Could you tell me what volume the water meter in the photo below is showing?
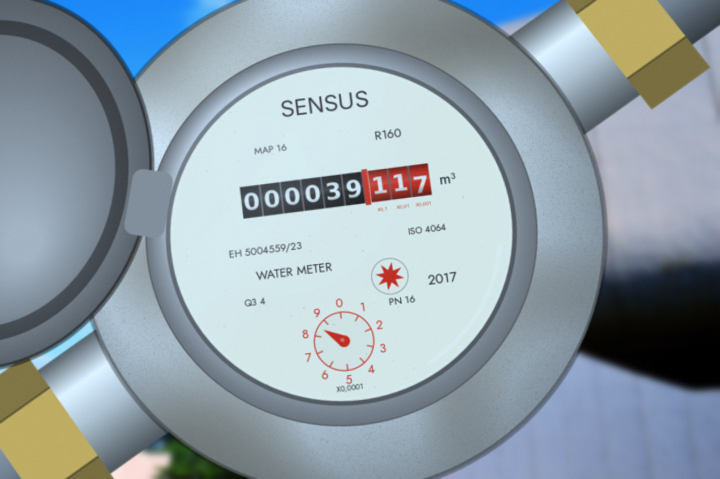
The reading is 39.1168 m³
